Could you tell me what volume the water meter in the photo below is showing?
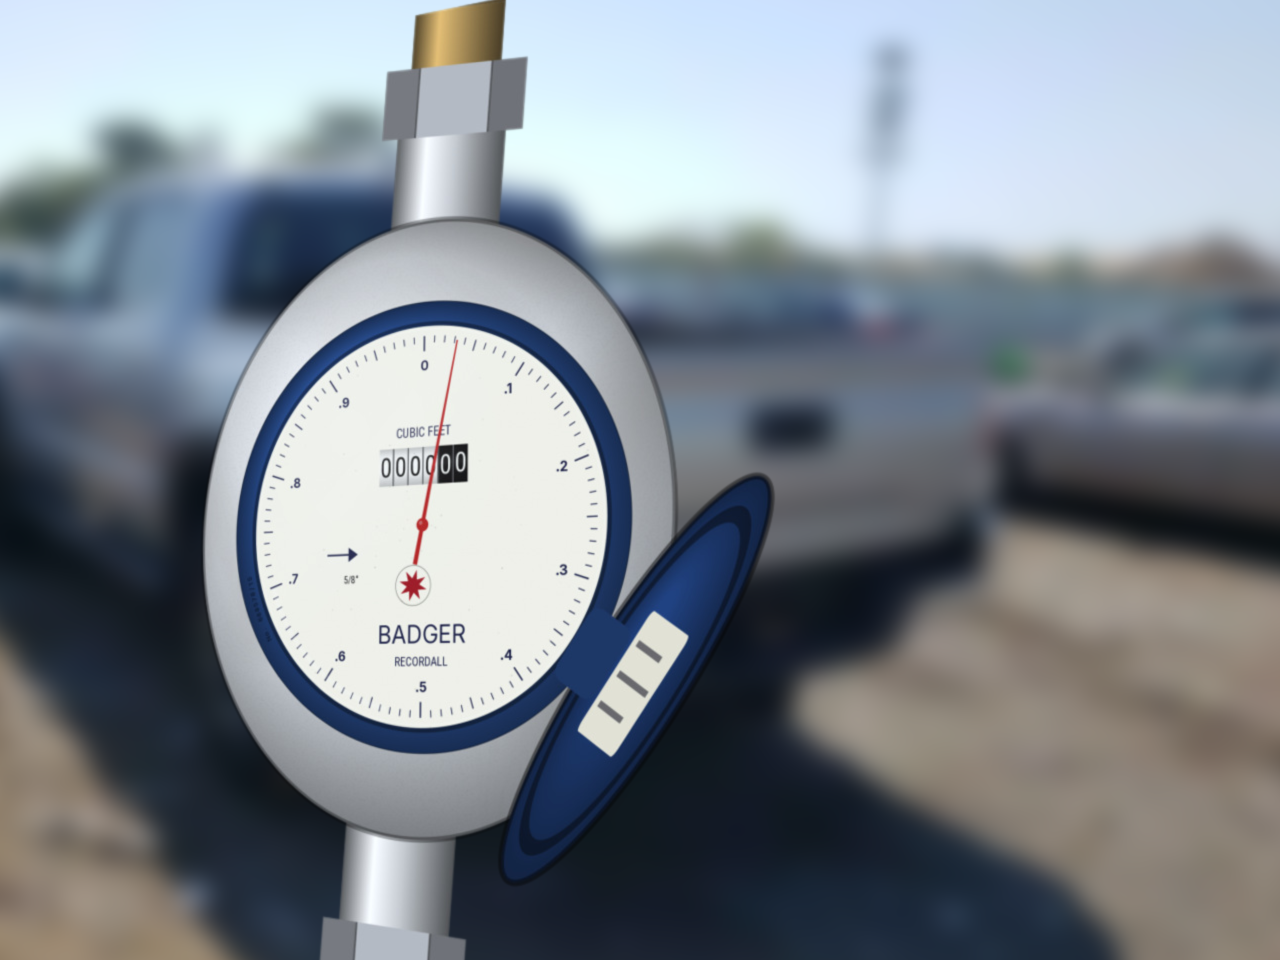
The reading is 0.03 ft³
